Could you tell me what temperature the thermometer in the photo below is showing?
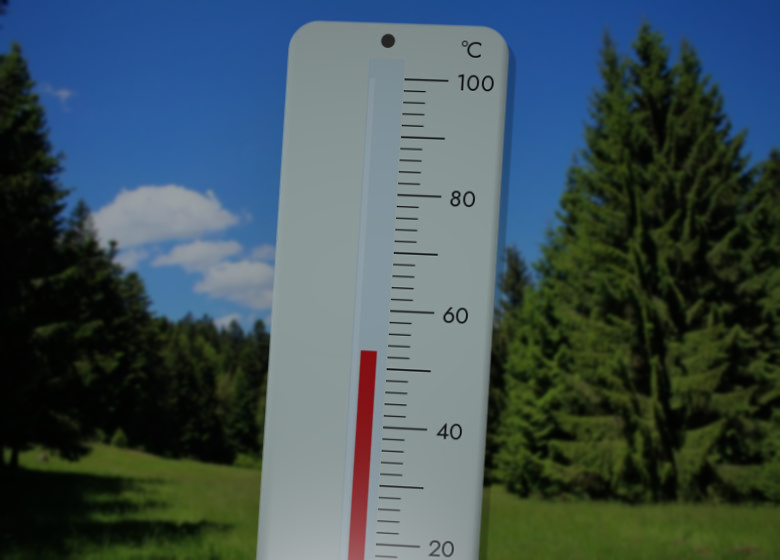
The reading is 53 °C
